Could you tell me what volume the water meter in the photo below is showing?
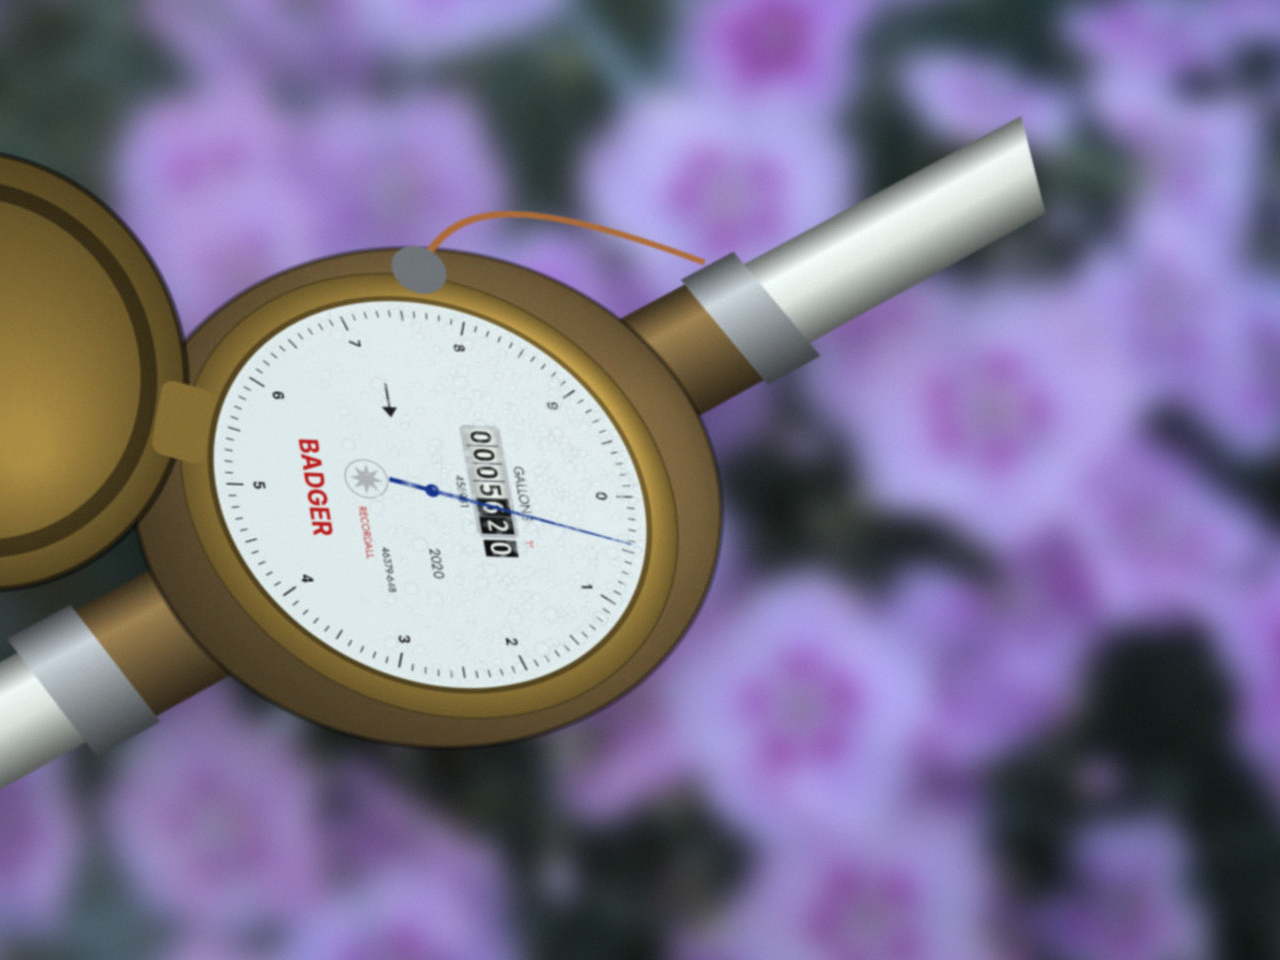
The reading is 5620.4 gal
